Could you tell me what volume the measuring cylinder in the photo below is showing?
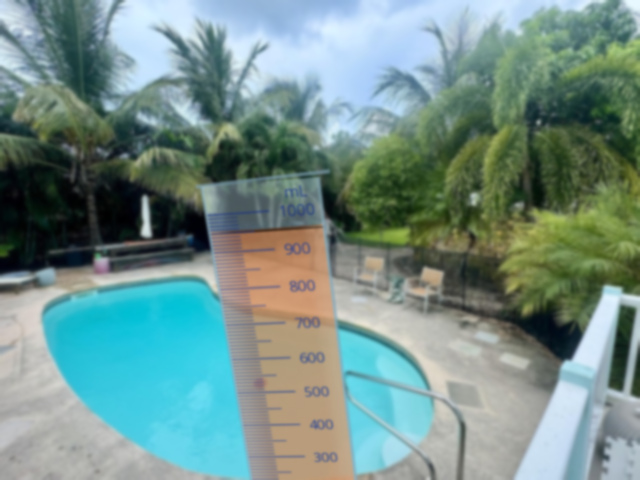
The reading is 950 mL
